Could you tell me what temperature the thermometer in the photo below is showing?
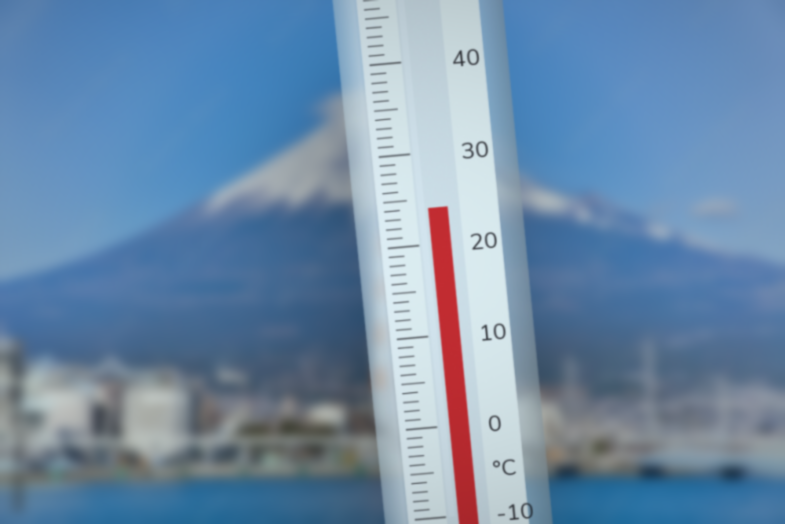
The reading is 24 °C
